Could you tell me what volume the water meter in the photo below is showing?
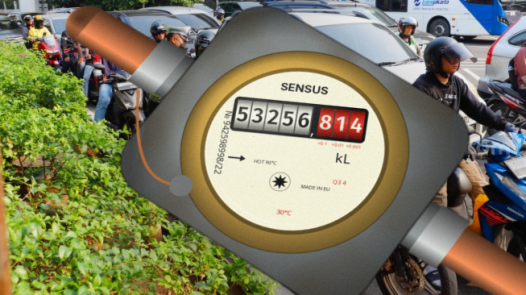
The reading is 53256.814 kL
